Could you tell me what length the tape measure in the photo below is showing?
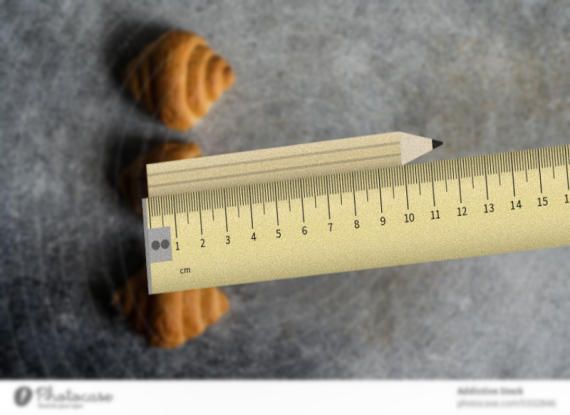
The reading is 11.5 cm
